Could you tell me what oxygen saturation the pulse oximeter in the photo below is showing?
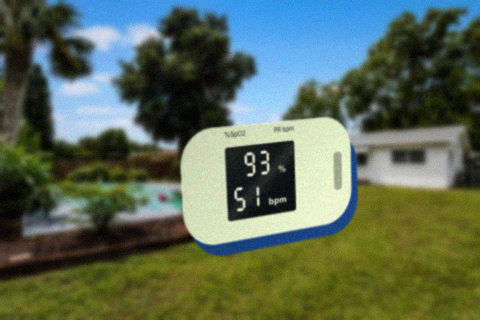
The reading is 93 %
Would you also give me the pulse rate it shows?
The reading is 51 bpm
